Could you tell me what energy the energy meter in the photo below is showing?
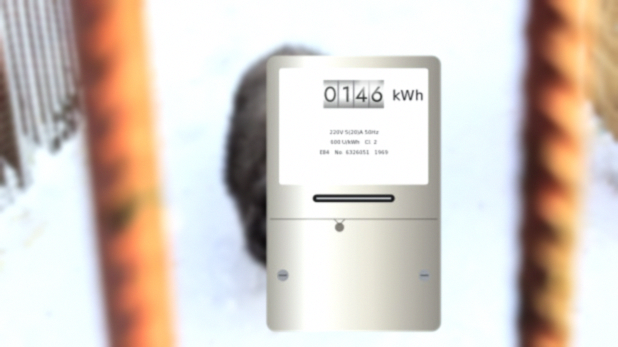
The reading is 146 kWh
